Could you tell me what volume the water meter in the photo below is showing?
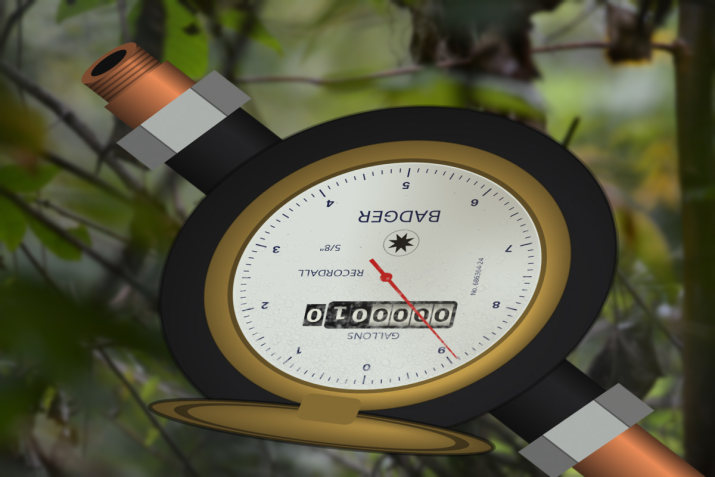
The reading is 8.9 gal
